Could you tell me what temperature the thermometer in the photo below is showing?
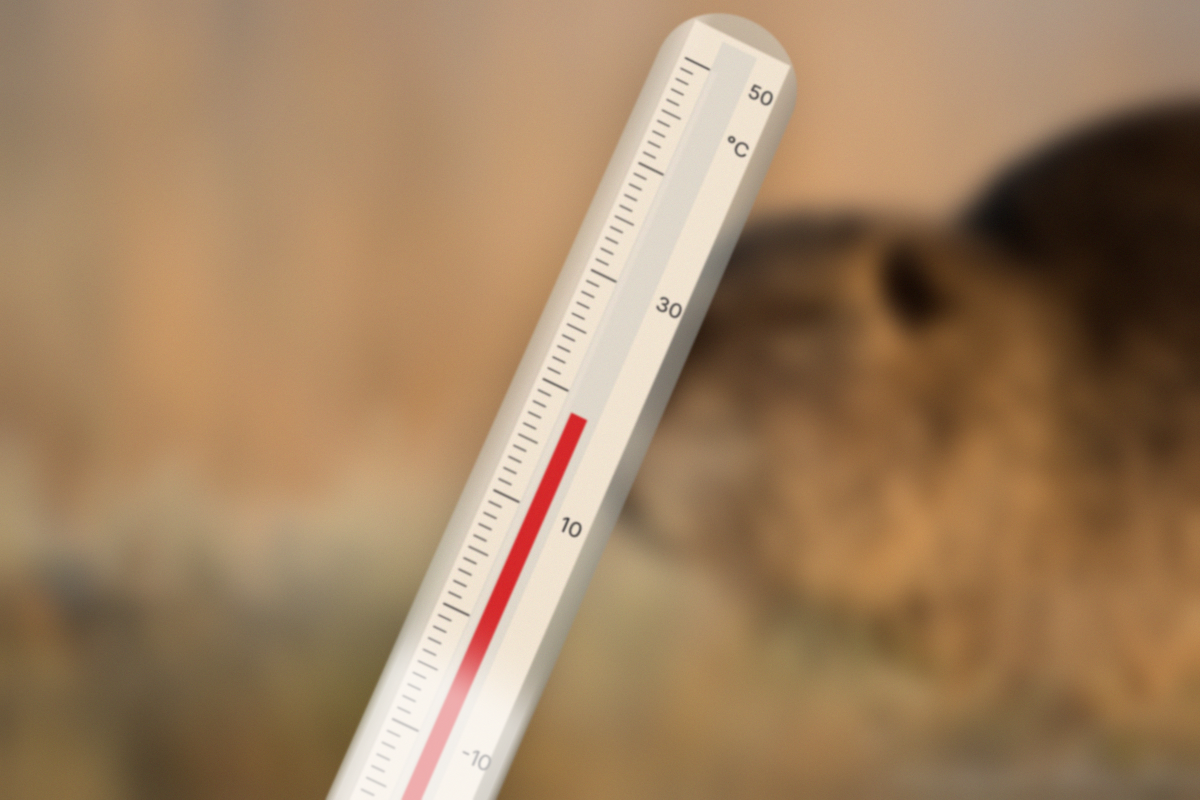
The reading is 18.5 °C
